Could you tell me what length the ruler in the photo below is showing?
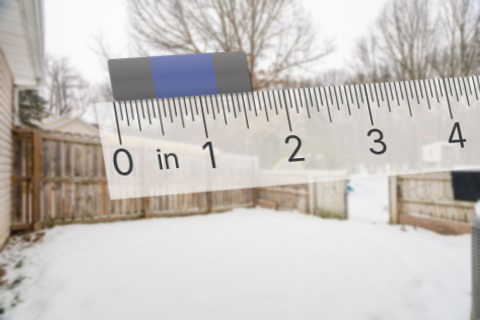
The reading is 1.625 in
